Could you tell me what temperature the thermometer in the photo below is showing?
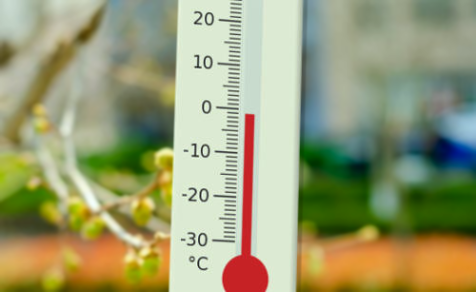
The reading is -1 °C
